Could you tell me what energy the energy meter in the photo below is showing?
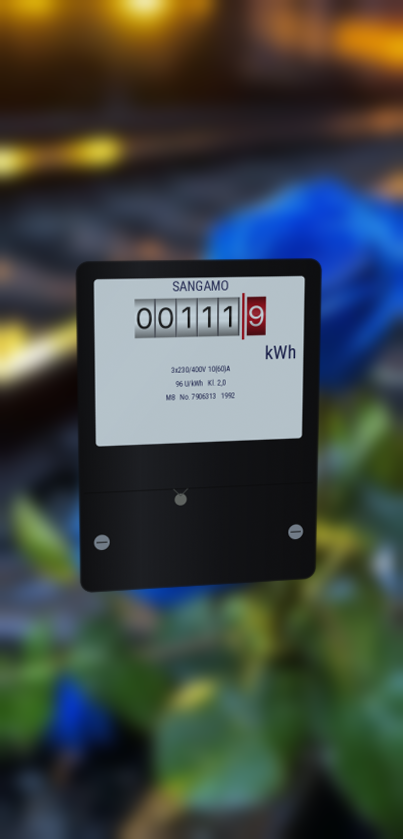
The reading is 111.9 kWh
